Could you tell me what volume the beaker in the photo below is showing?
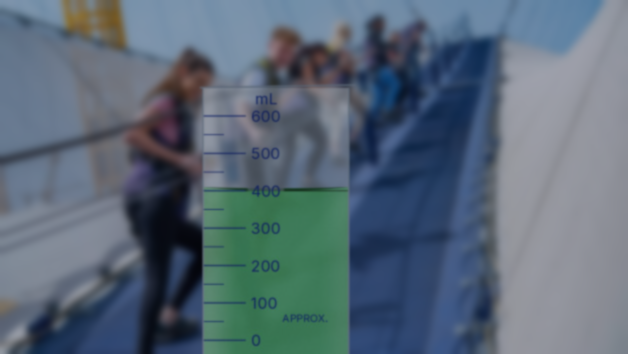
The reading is 400 mL
